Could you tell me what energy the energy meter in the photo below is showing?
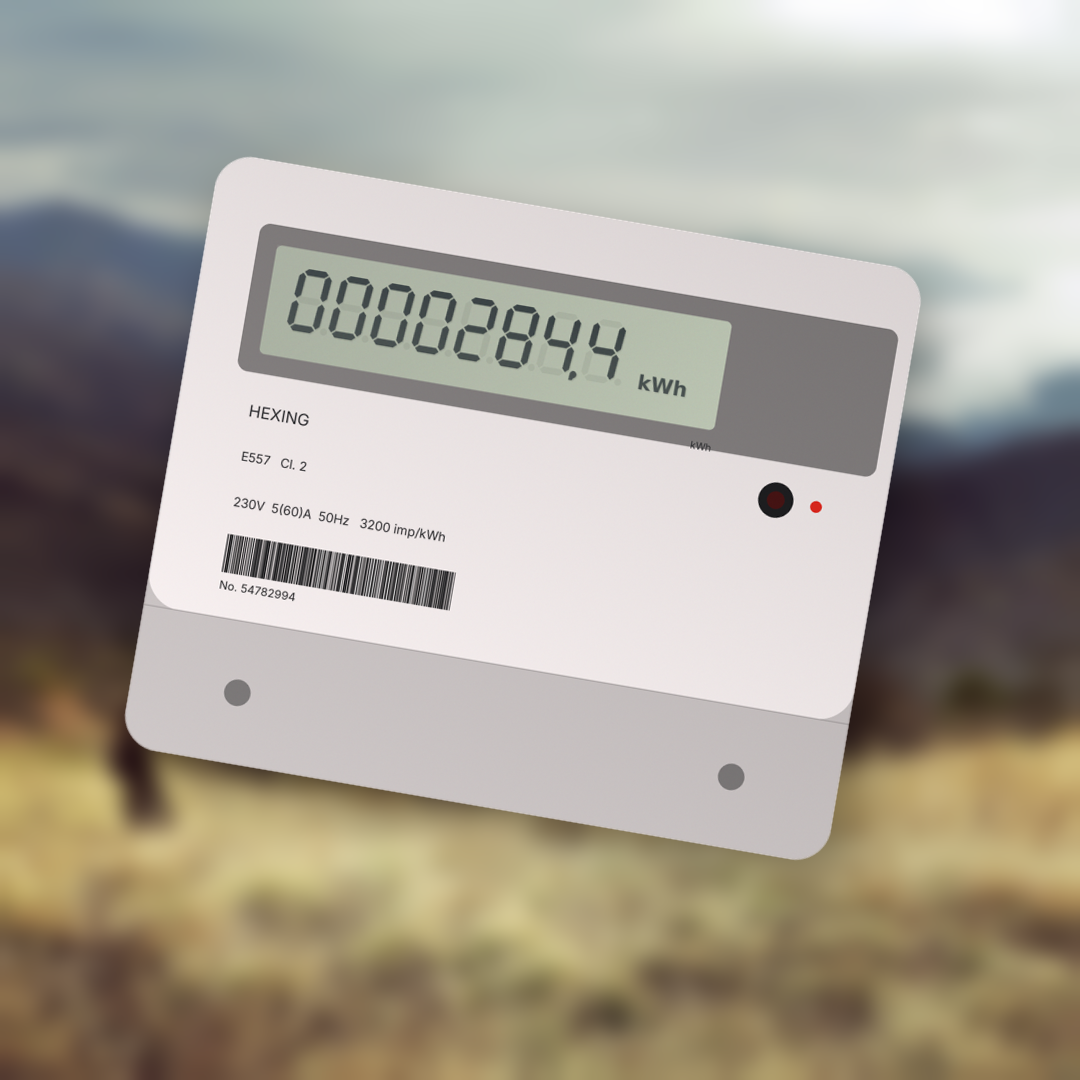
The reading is 284.4 kWh
